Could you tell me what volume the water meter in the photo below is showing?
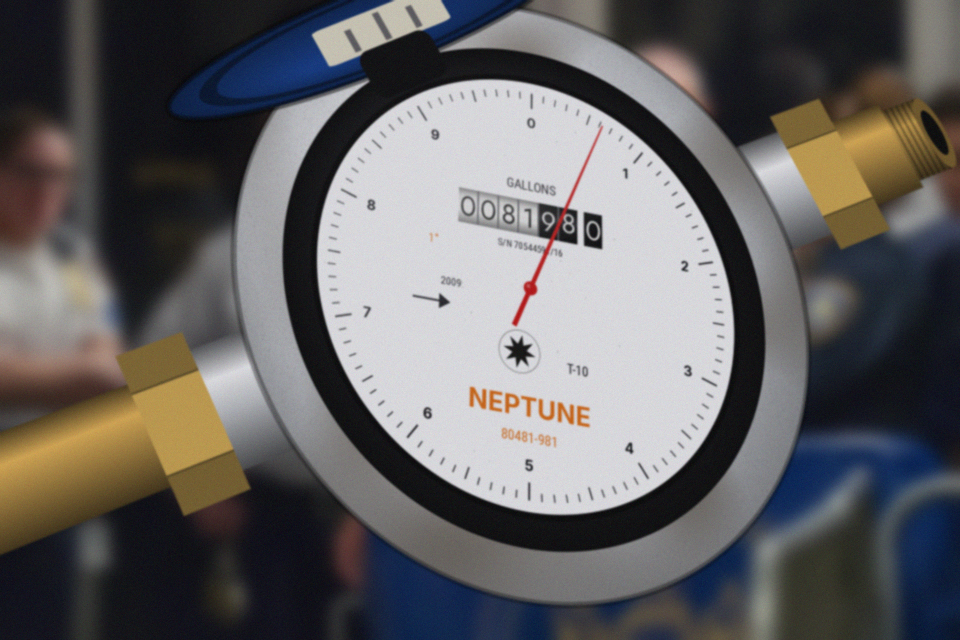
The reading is 81980.6 gal
